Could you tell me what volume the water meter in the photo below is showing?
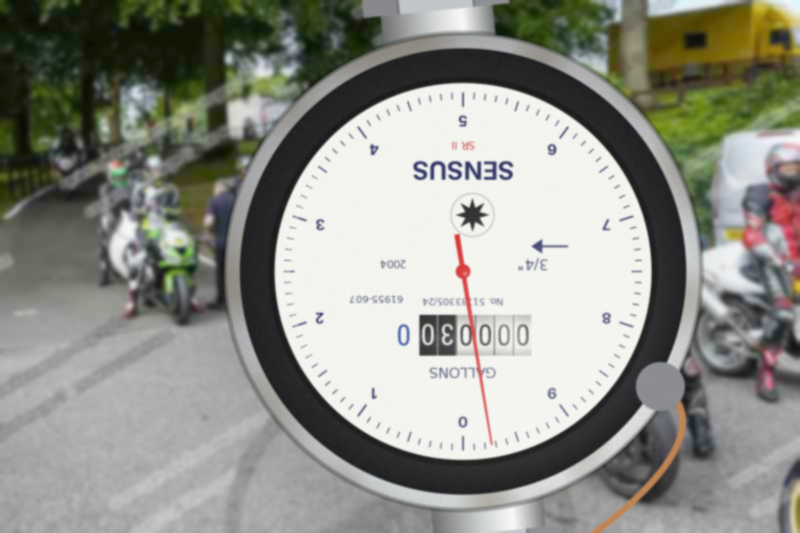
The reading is 299.7 gal
